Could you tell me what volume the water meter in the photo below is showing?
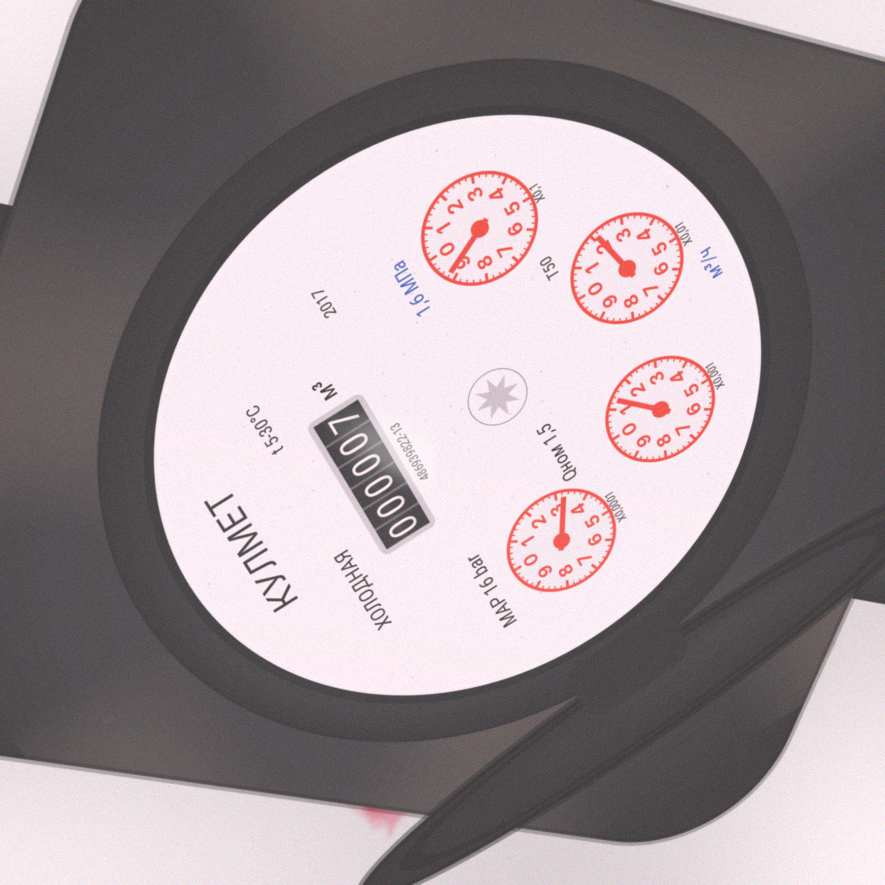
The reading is 6.9213 m³
